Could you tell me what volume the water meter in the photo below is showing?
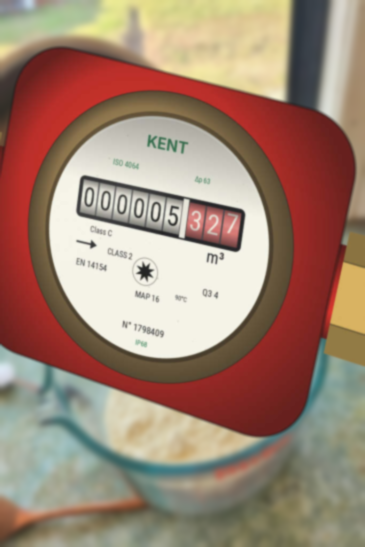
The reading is 5.327 m³
